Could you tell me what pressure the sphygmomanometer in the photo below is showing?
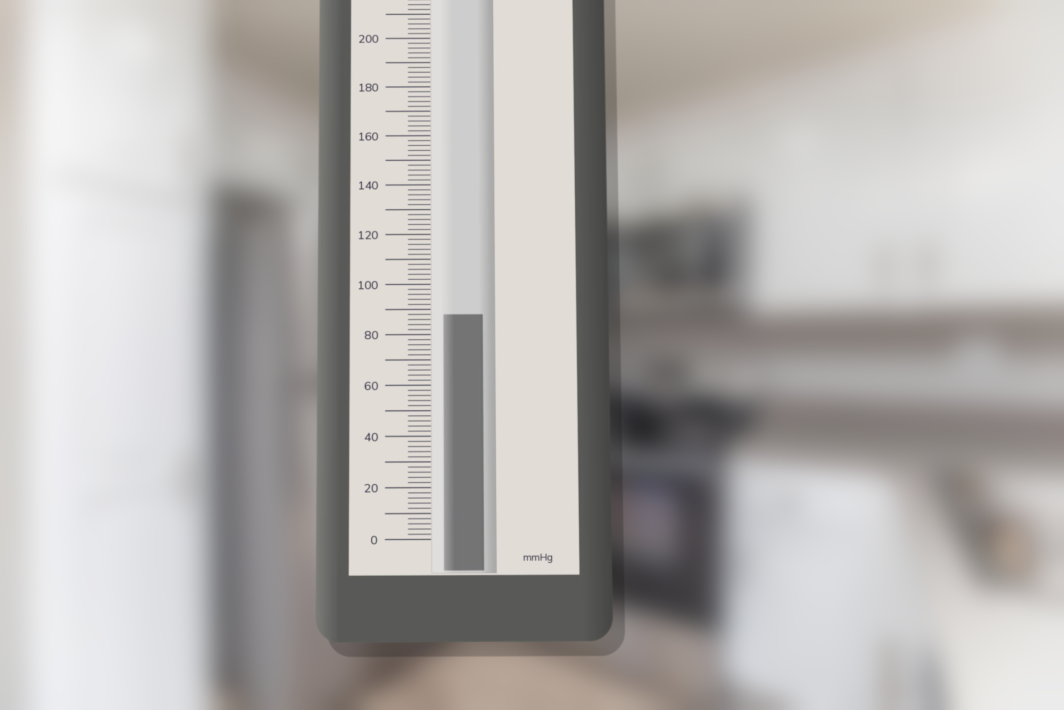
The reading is 88 mmHg
